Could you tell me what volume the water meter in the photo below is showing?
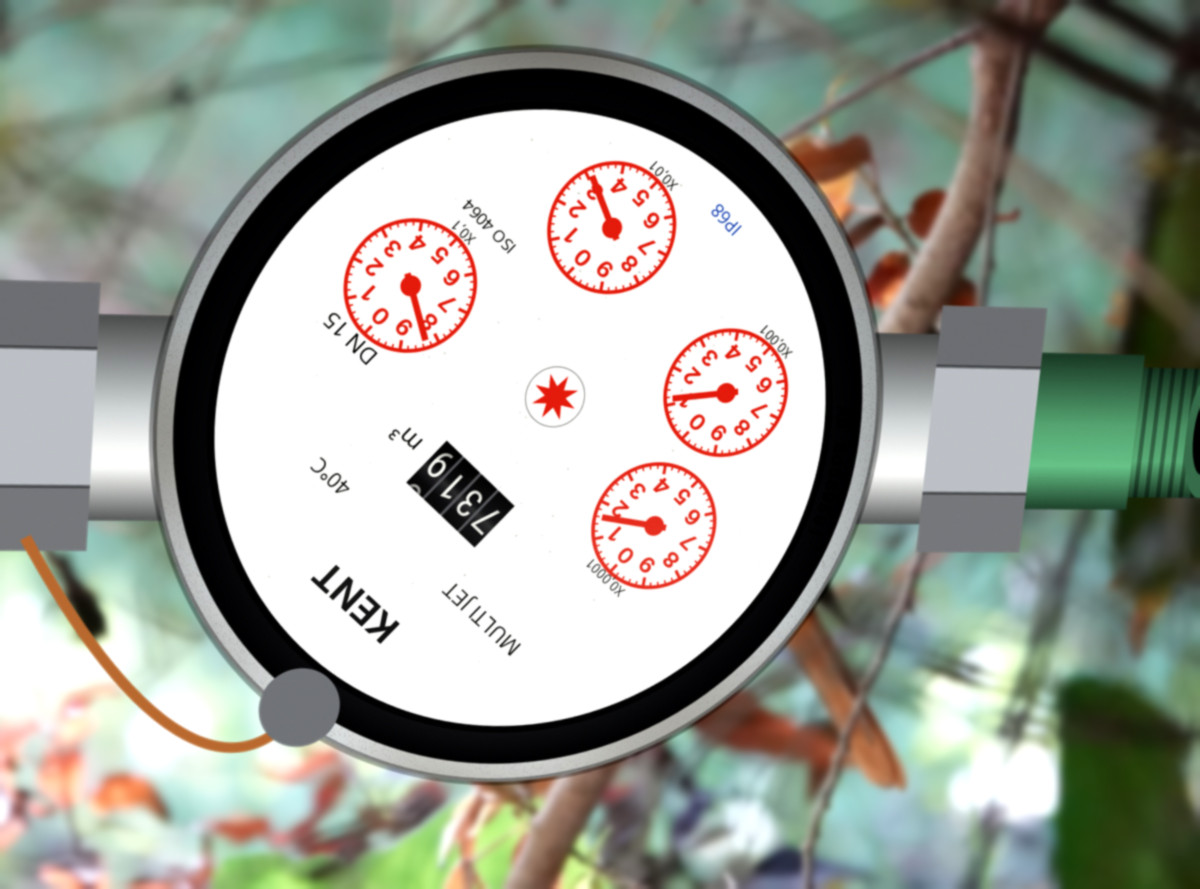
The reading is 7318.8311 m³
